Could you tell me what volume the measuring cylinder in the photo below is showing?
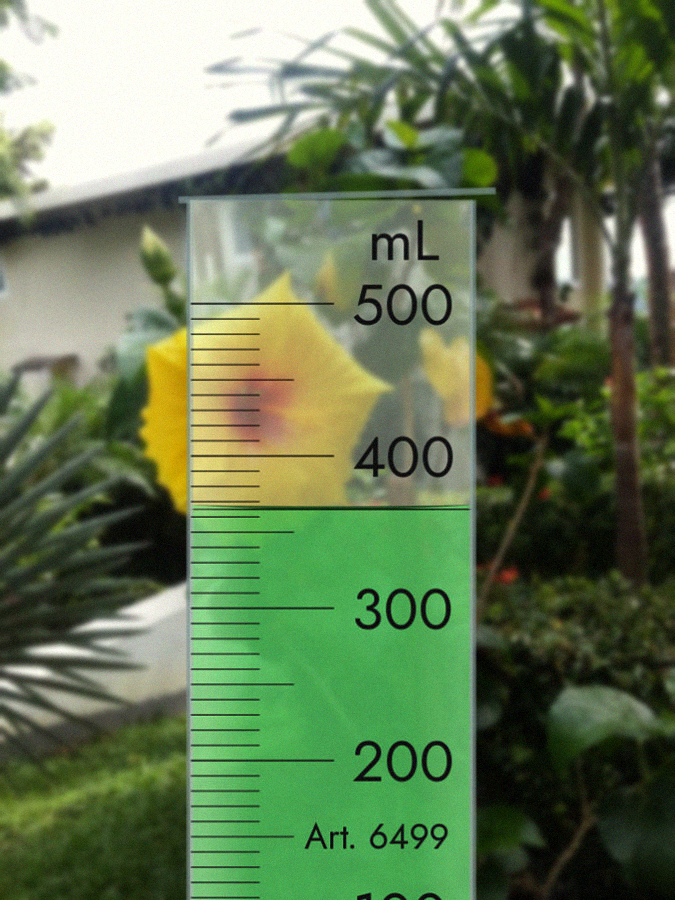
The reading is 365 mL
